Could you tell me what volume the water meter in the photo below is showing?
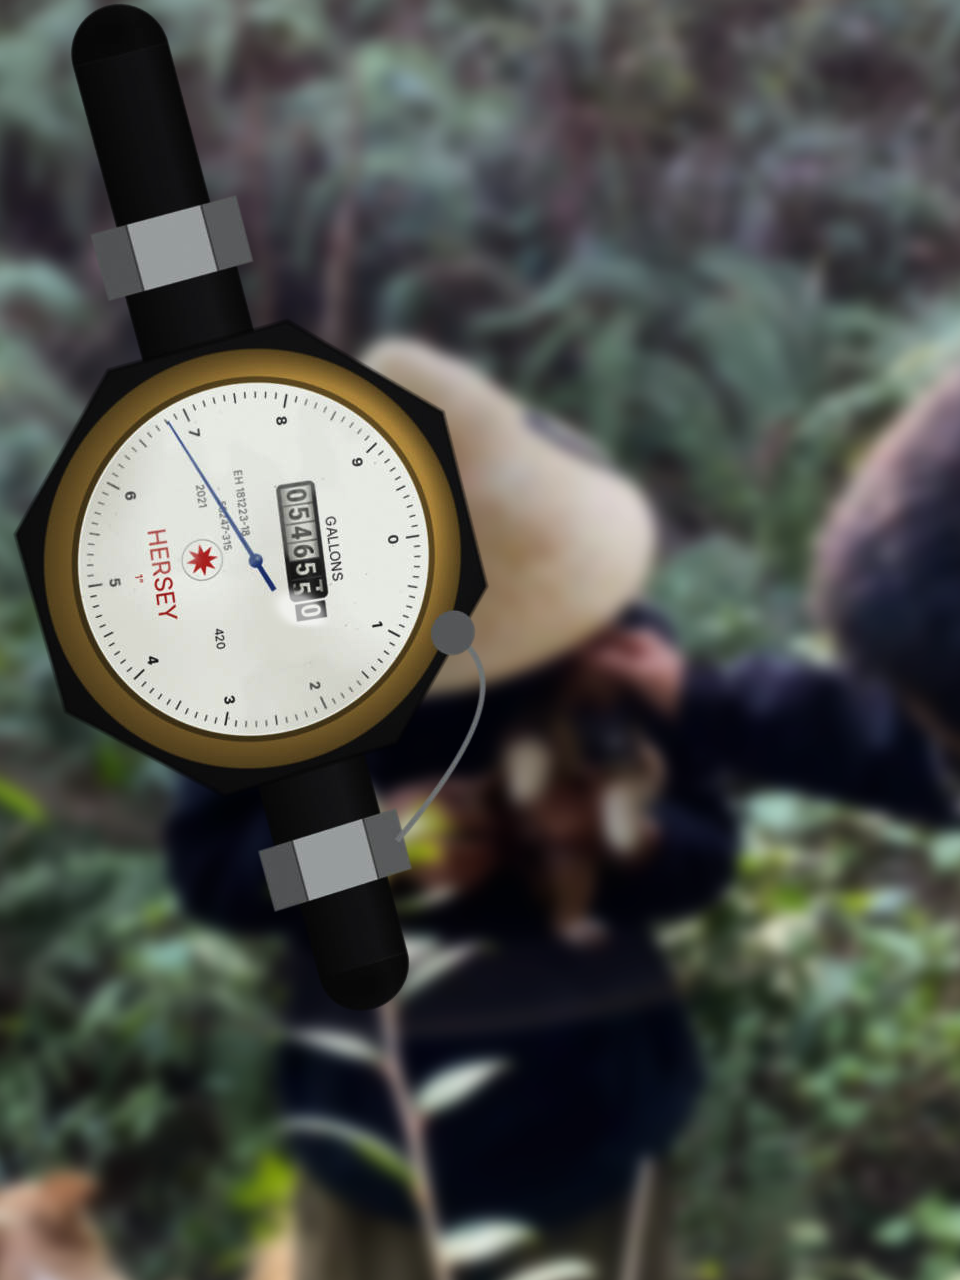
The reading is 546546.8 gal
